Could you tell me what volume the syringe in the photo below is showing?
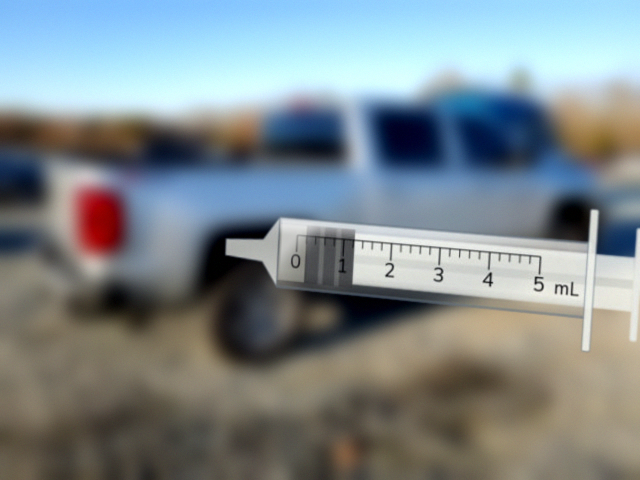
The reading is 0.2 mL
